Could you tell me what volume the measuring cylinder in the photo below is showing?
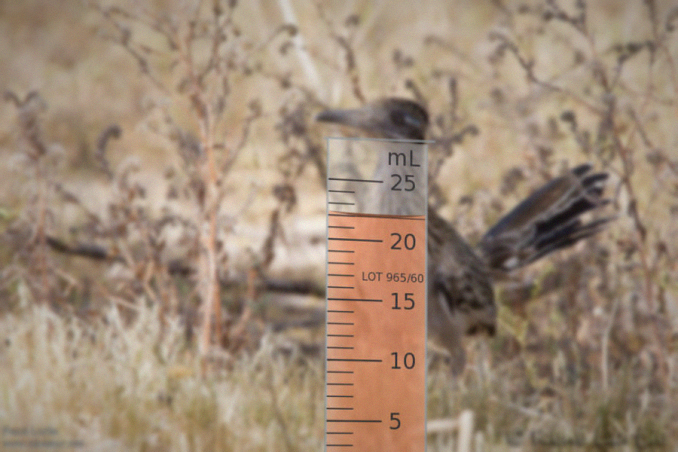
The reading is 22 mL
